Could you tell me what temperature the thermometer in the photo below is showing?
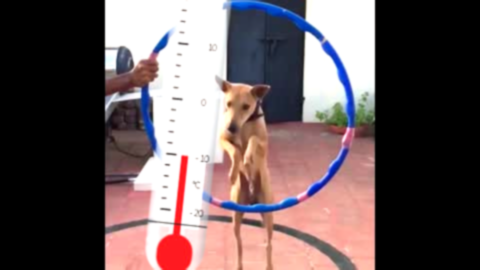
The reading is -10 °C
